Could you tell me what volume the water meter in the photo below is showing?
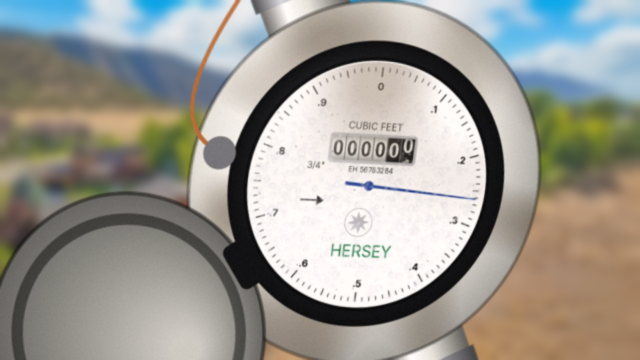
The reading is 0.26 ft³
